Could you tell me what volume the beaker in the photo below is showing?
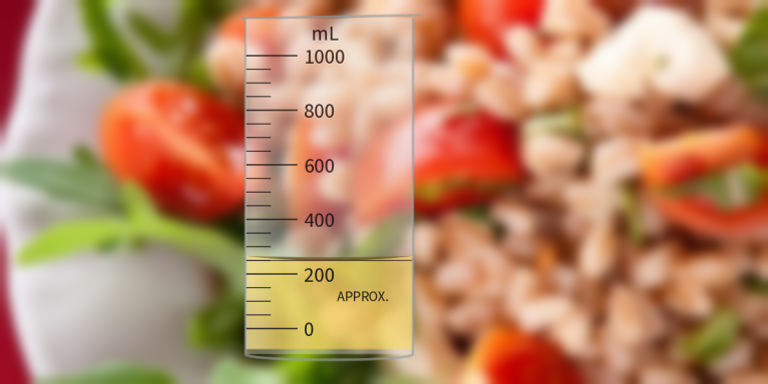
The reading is 250 mL
